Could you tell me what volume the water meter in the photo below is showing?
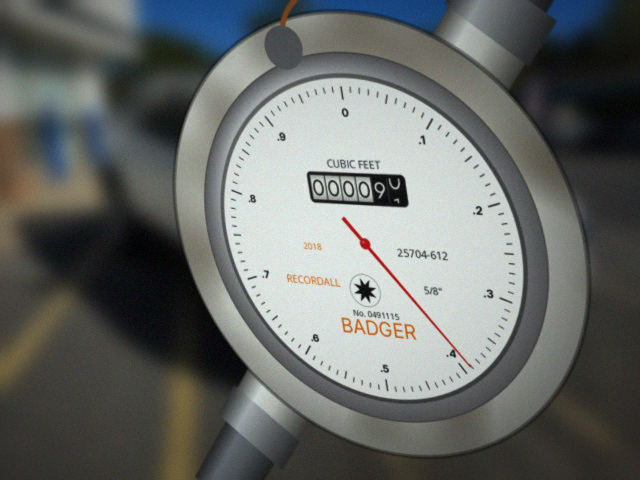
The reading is 90.39 ft³
